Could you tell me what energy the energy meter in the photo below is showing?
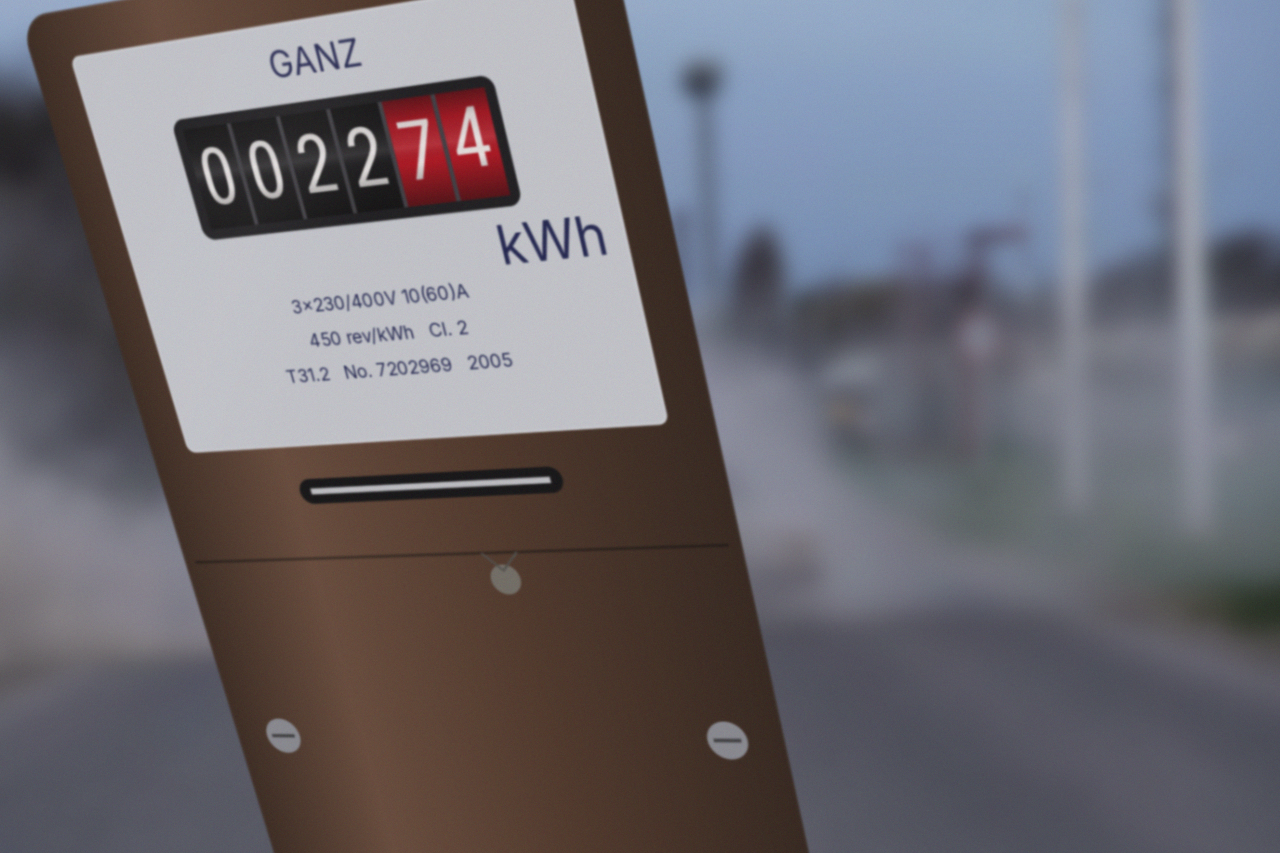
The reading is 22.74 kWh
